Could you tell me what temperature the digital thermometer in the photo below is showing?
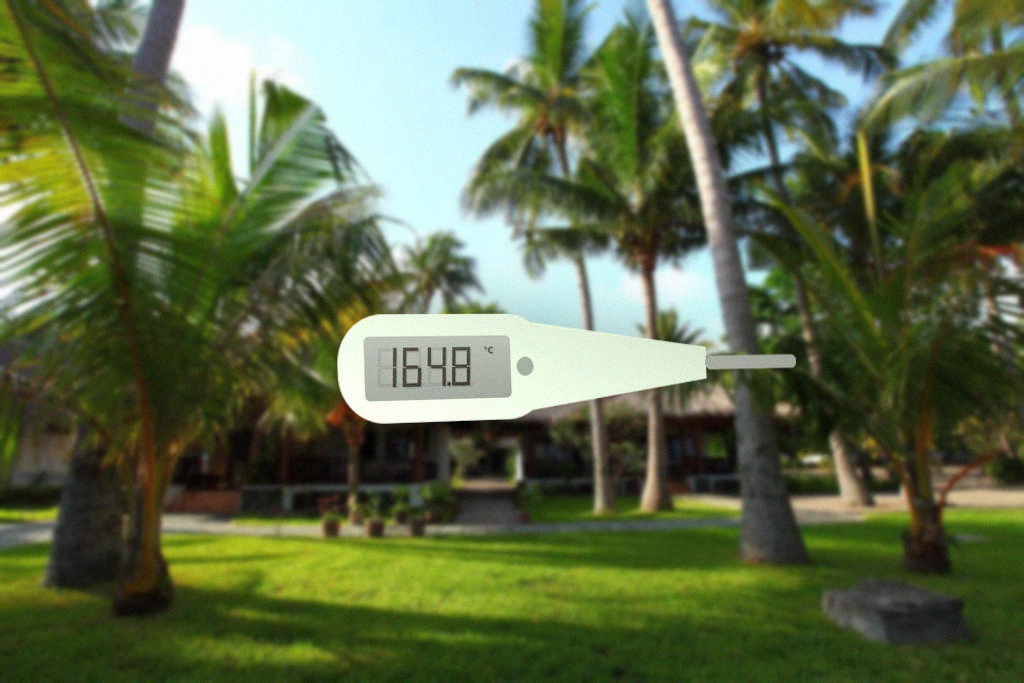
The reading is 164.8 °C
